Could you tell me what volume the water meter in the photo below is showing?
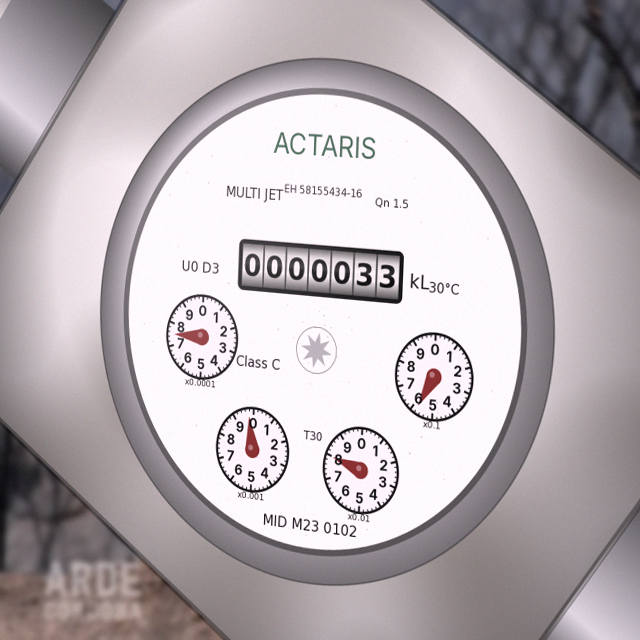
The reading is 33.5797 kL
